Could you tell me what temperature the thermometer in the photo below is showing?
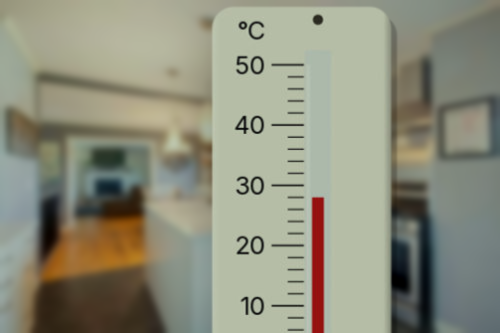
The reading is 28 °C
